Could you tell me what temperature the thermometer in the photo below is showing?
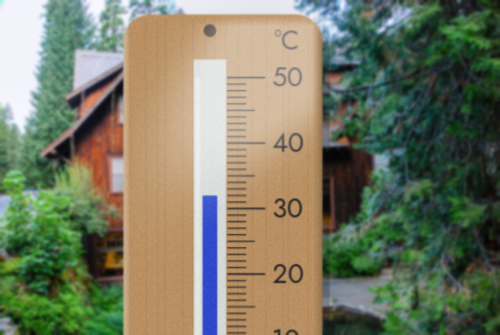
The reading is 32 °C
